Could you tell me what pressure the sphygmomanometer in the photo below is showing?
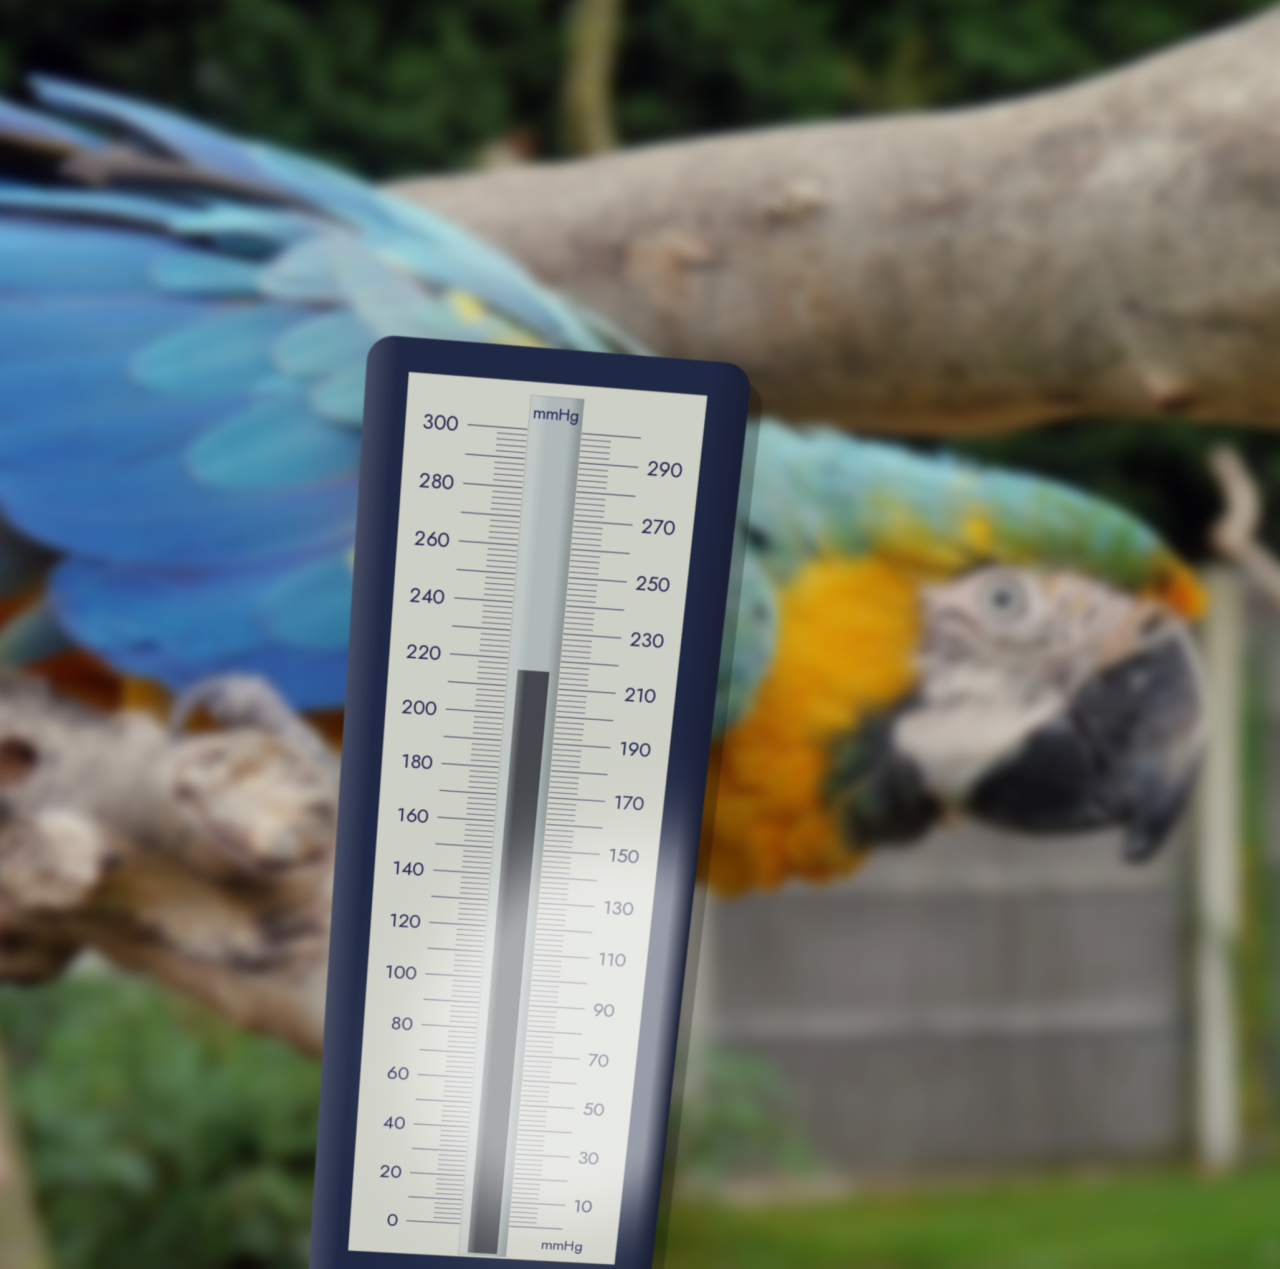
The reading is 216 mmHg
